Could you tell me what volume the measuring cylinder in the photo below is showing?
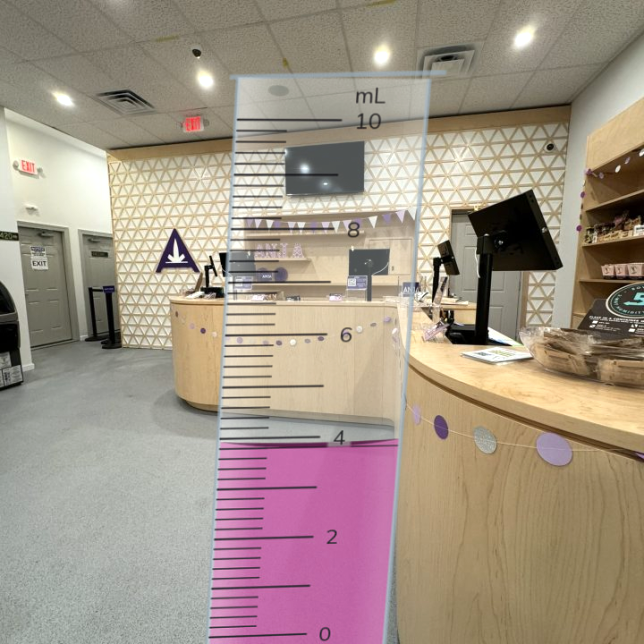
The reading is 3.8 mL
